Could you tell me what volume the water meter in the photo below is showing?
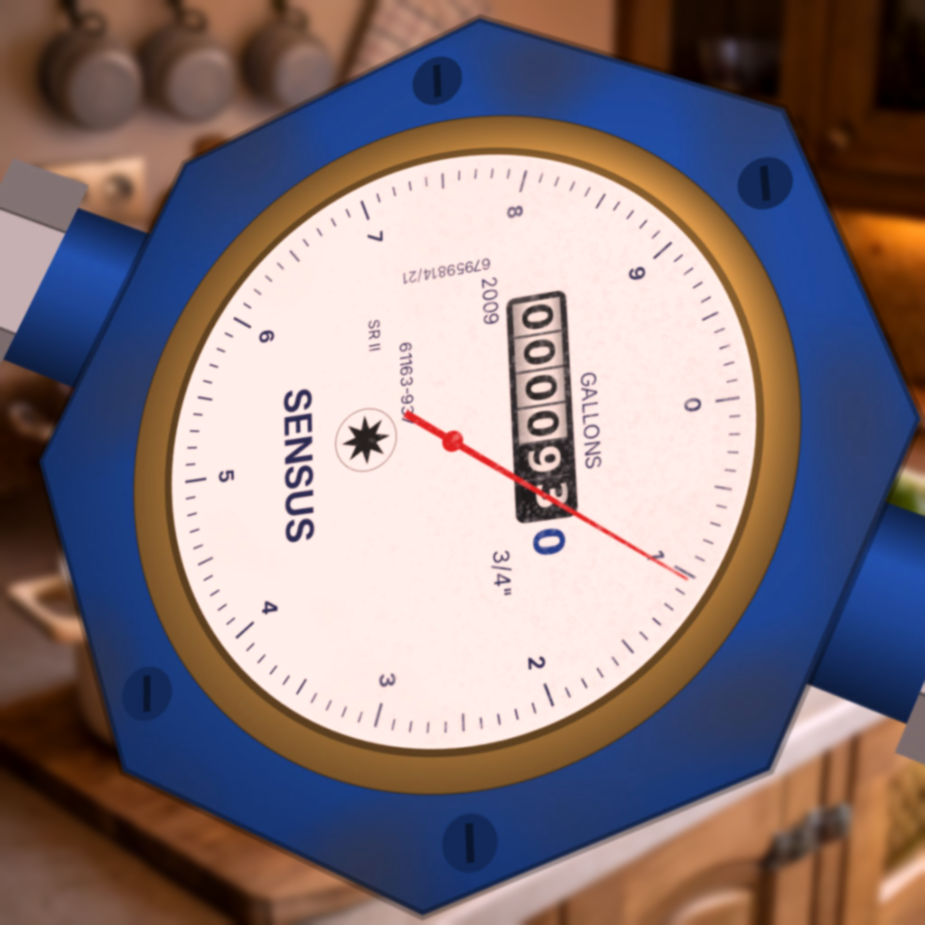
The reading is 931.0 gal
